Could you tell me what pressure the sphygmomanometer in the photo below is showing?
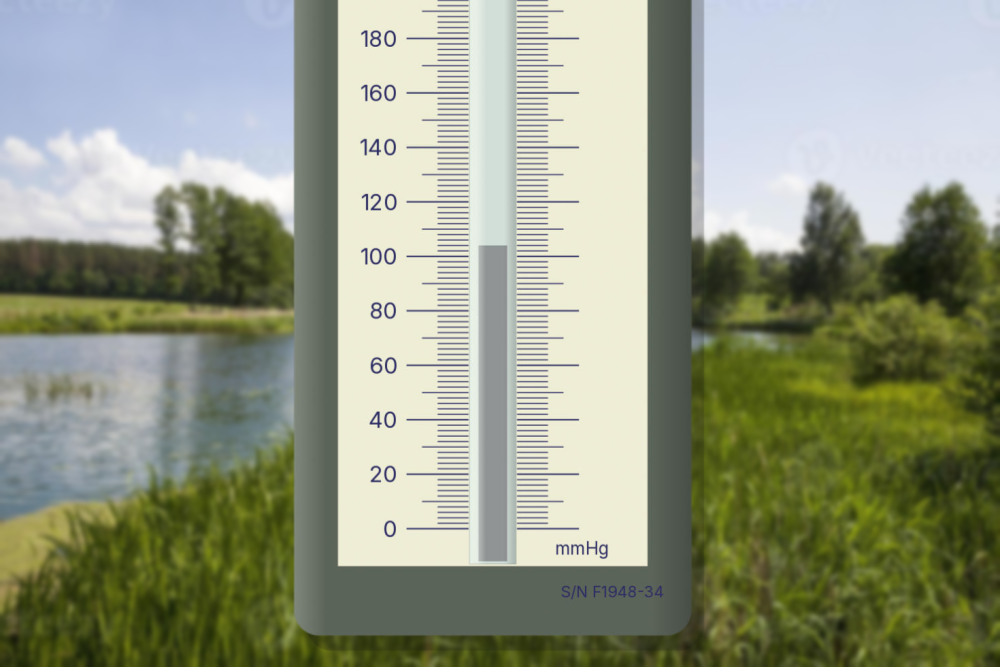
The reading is 104 mmHg
